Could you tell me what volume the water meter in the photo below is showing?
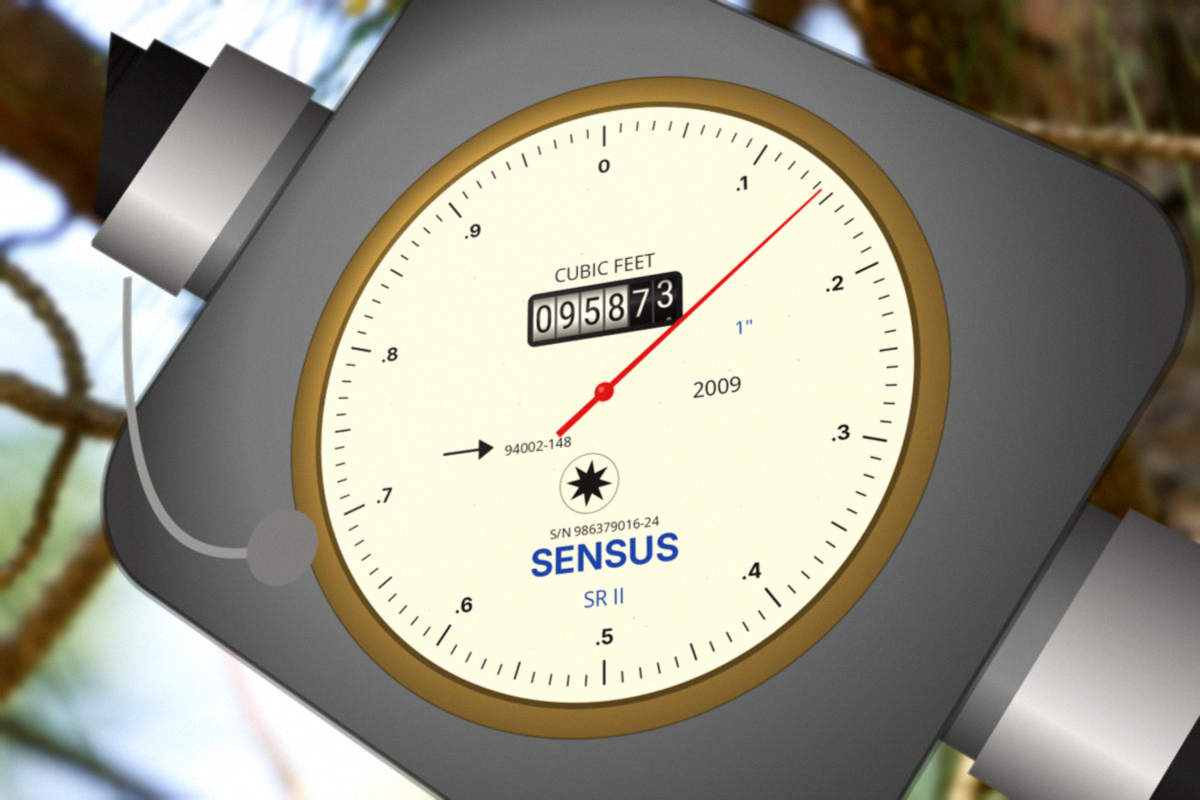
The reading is 95873.14 ft³
